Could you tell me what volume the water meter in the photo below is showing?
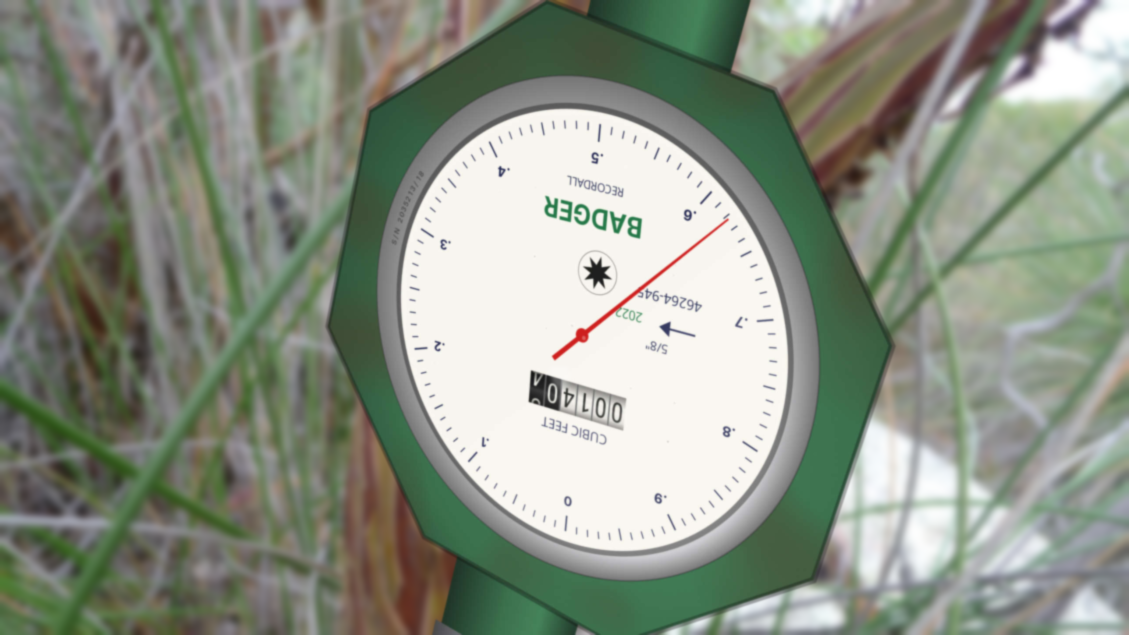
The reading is 1403.62 ft³
